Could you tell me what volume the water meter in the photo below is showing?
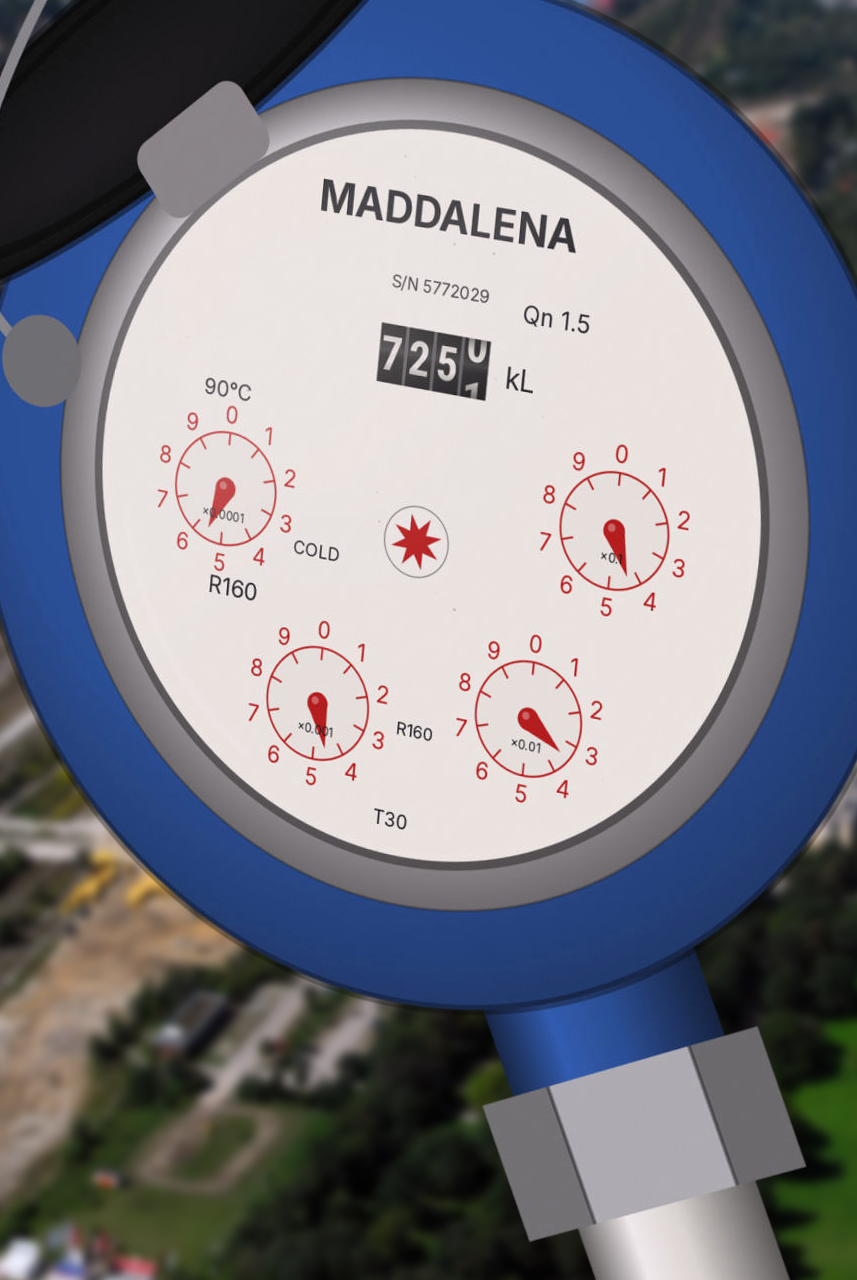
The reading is 7250.4345 kL
